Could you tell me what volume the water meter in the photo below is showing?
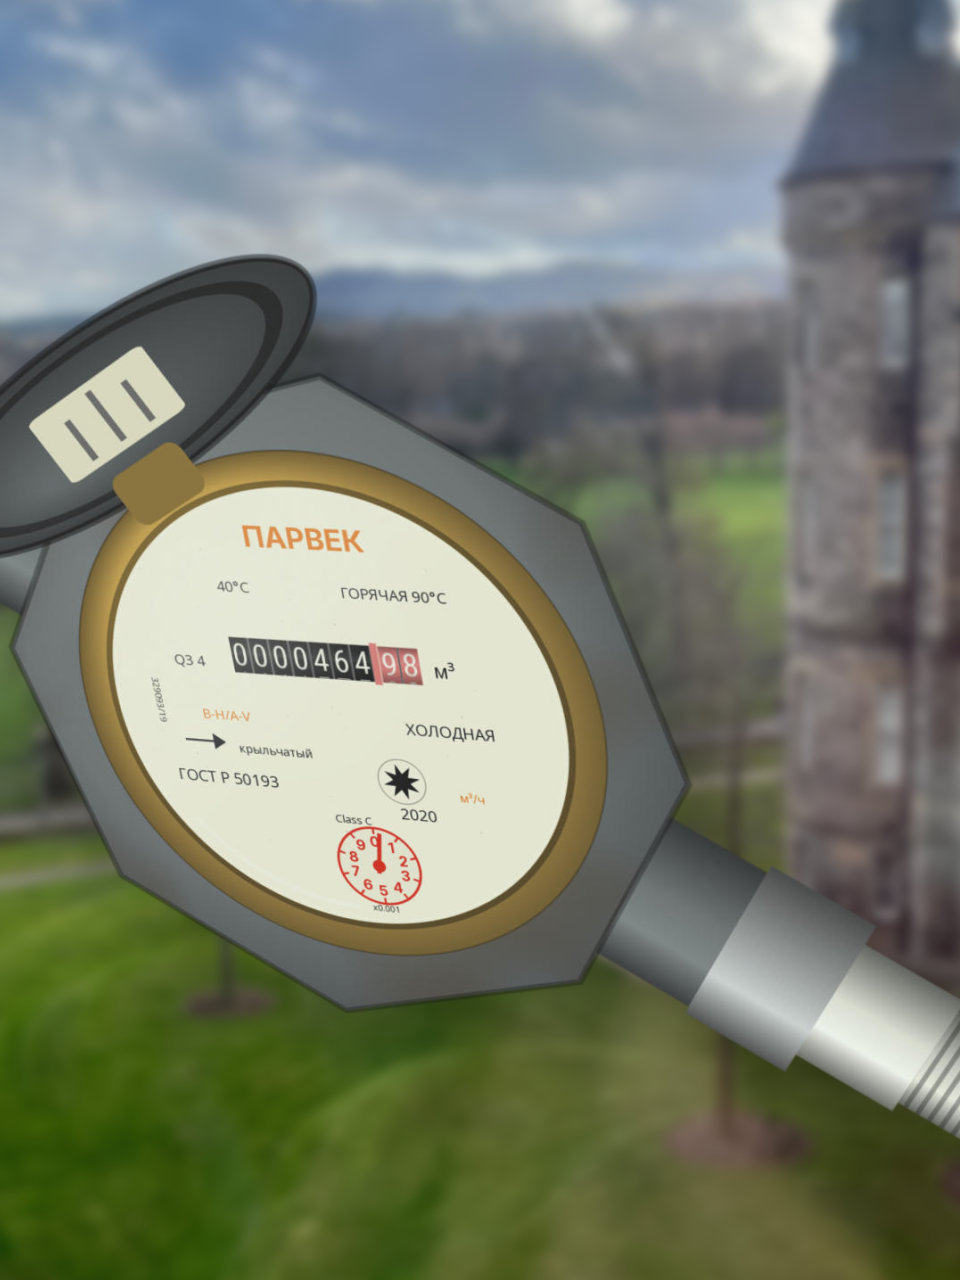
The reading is 464.980 m³
